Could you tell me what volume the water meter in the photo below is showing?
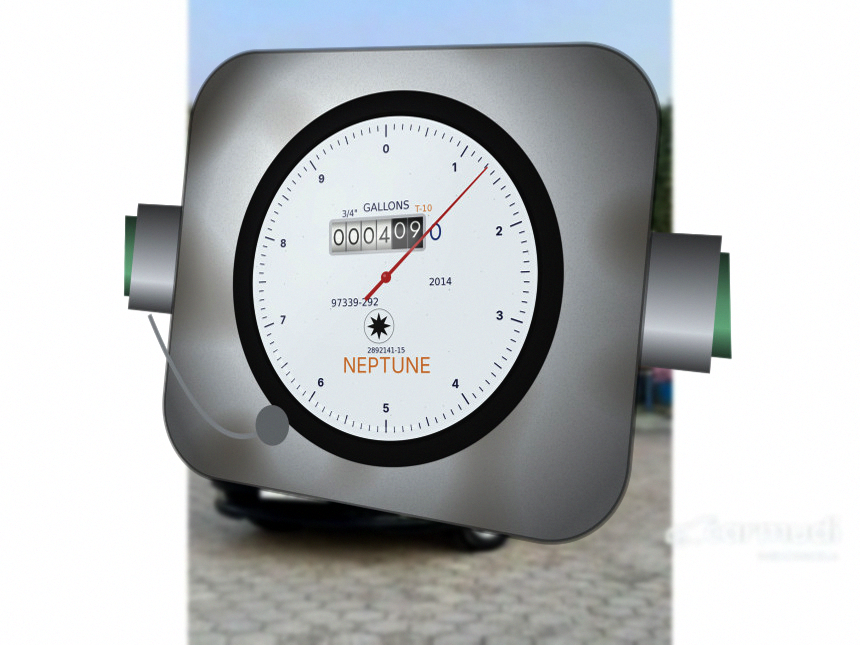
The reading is 4091.3 gal
